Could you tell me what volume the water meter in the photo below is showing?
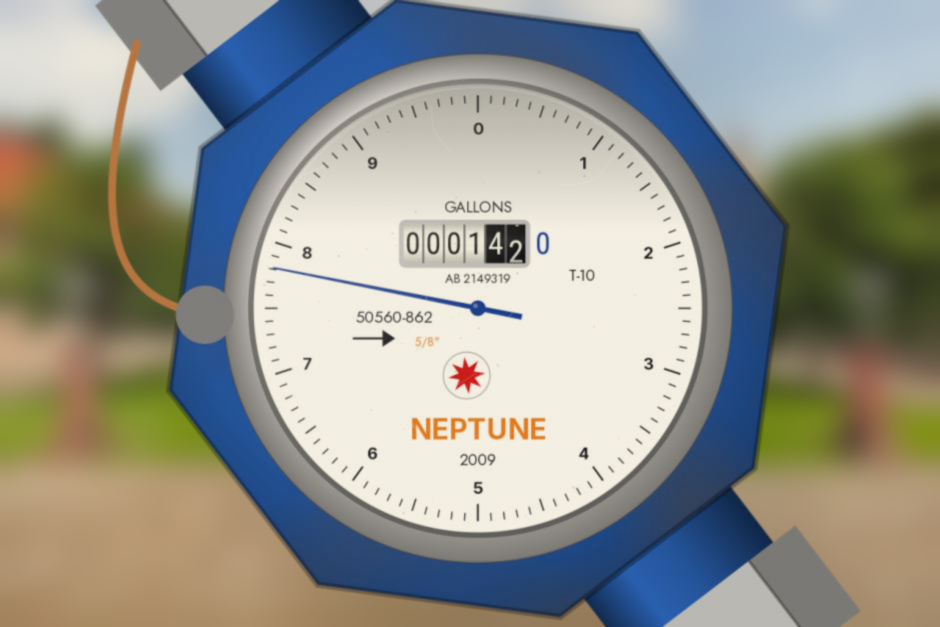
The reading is 1417.8 gal
